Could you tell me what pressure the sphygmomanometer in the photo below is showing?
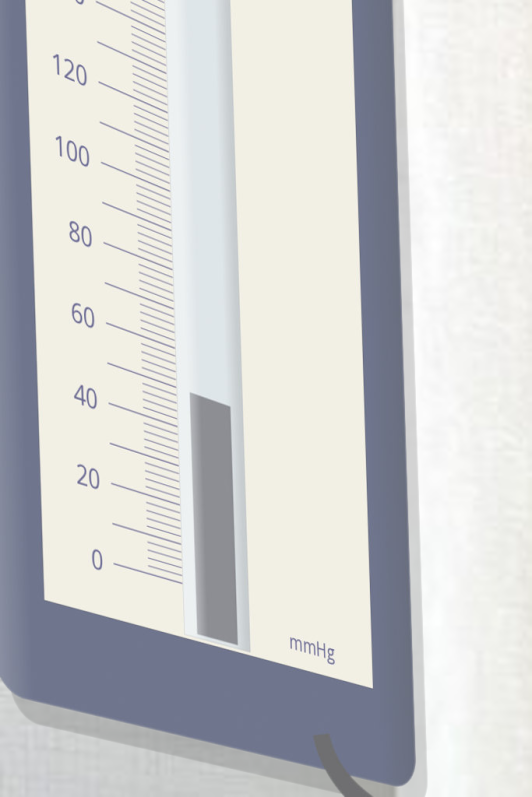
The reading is 50 mmHg
